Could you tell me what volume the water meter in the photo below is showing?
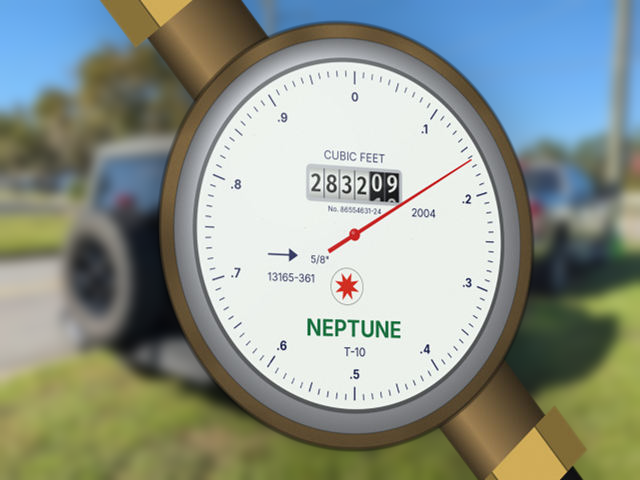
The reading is 283209.16 ft³
